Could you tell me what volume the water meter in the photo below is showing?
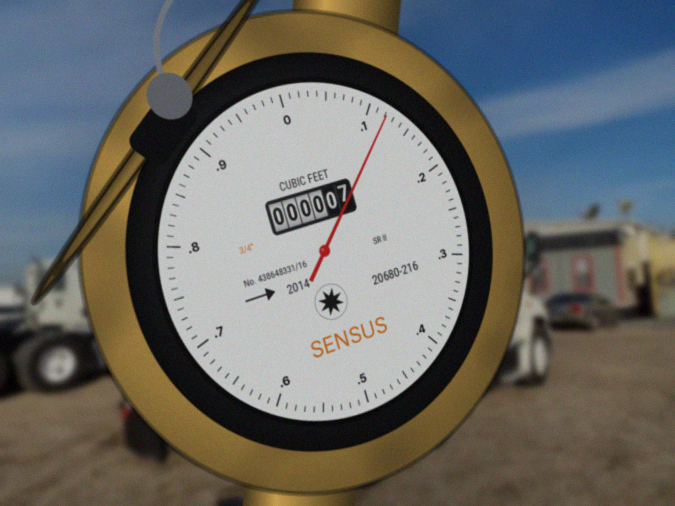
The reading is 7.12 ft³
